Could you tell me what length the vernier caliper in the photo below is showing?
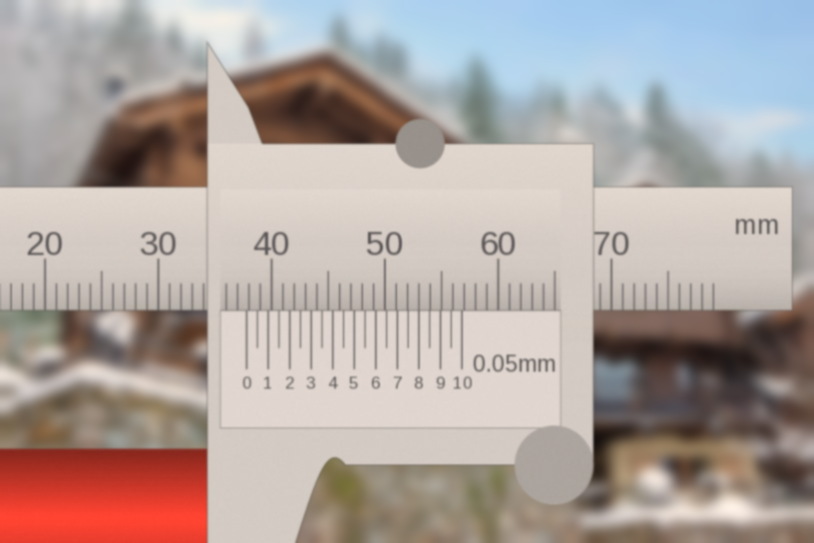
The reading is 37.8 mm
